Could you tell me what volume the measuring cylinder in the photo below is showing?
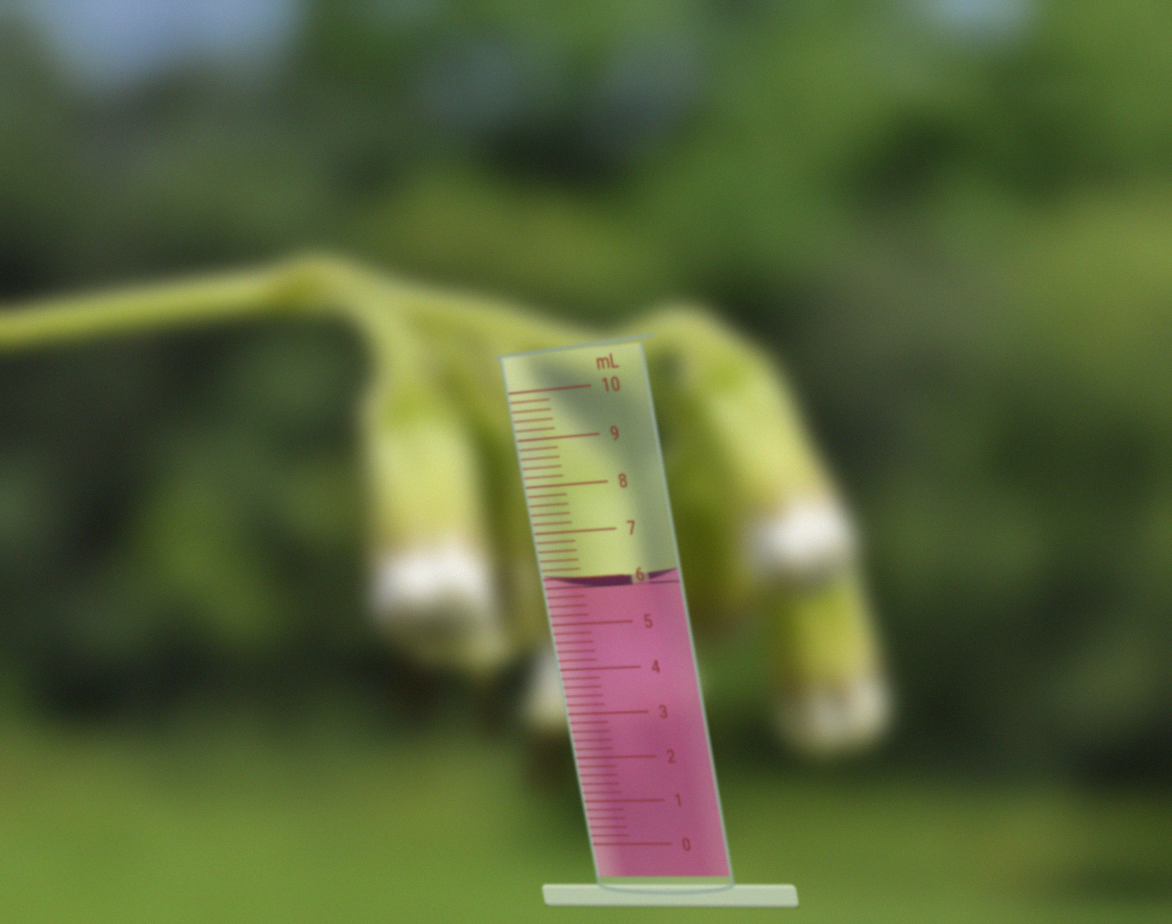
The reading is 5.8 mL
